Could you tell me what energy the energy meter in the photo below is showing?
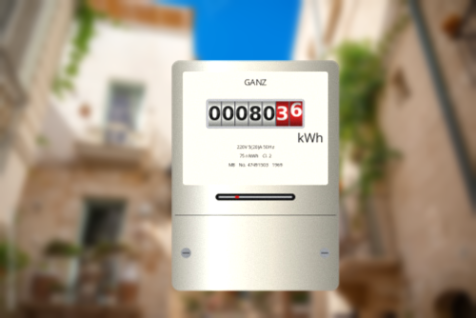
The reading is 80.36 kWh
